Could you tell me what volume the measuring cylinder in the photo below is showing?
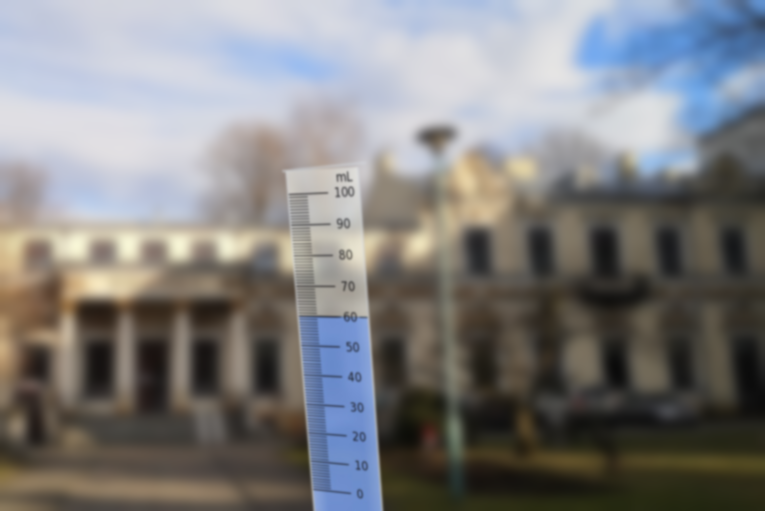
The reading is 60 mL
